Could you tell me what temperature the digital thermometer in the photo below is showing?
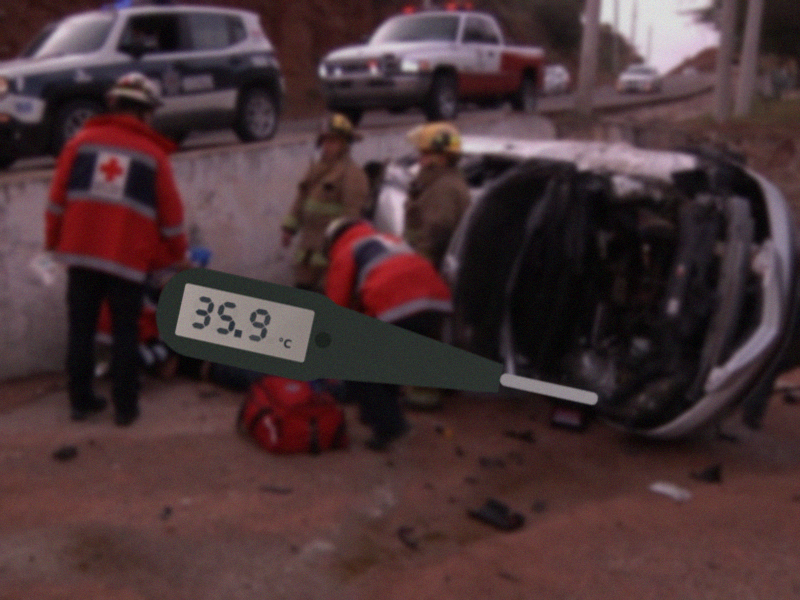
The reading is 35.9 °C
